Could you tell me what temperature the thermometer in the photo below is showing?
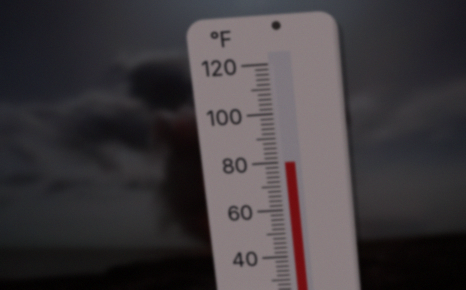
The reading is 80 °F
